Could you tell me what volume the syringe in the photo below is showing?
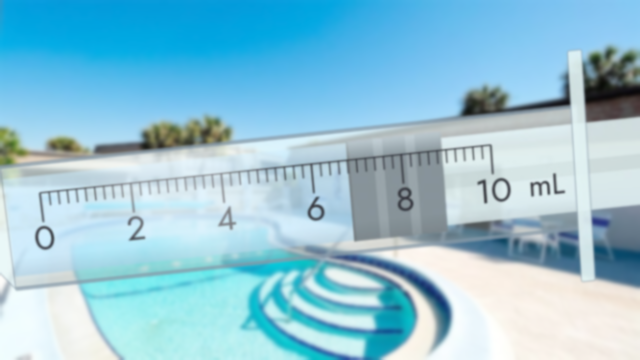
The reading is 6.8 mL
